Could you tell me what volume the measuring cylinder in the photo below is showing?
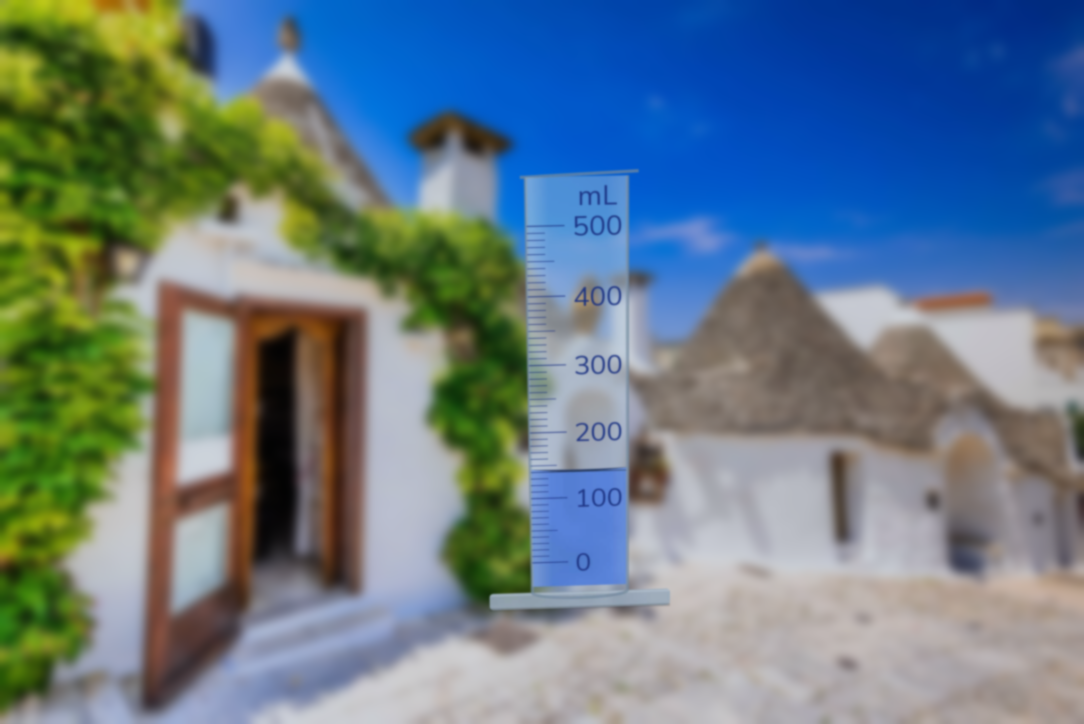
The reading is 140 mL
